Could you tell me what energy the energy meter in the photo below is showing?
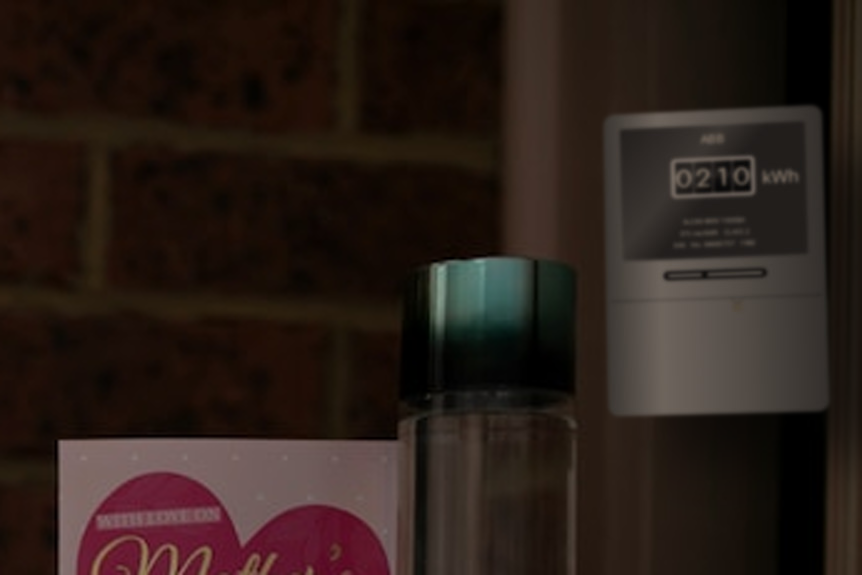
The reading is 210 kWh
